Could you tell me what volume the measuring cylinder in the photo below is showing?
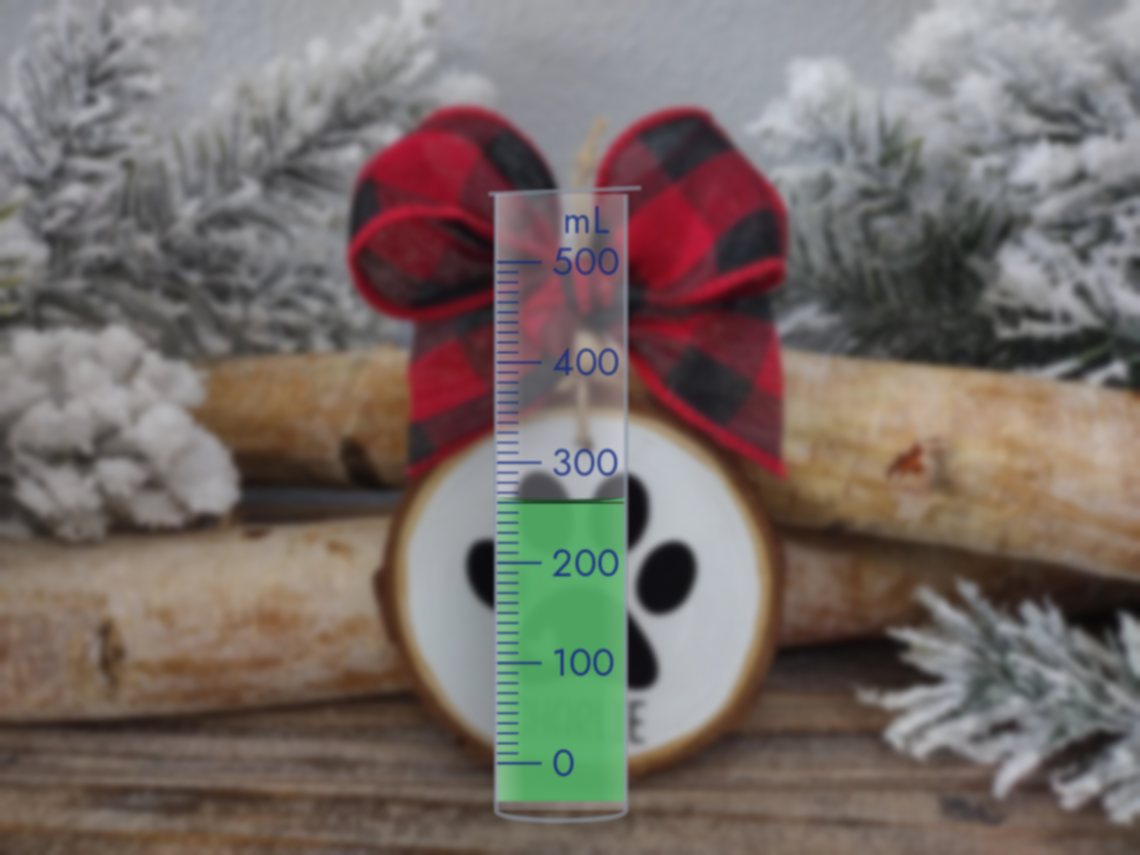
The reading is 260 mL
